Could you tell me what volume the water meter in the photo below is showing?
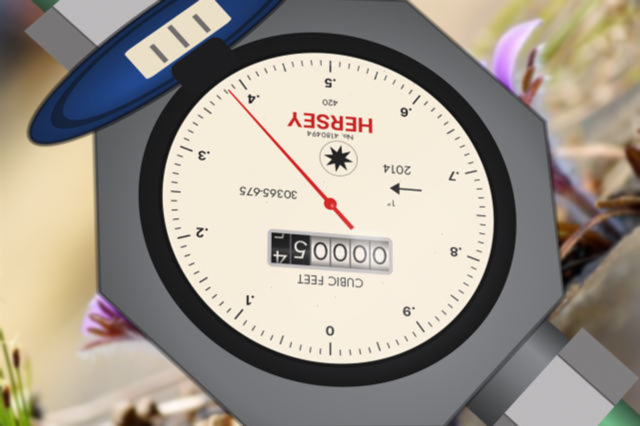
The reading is 54.38 ft³
